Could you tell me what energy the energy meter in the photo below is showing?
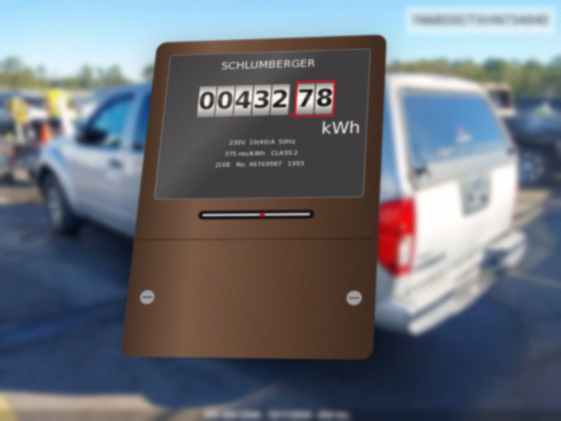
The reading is 432.78 kWh
